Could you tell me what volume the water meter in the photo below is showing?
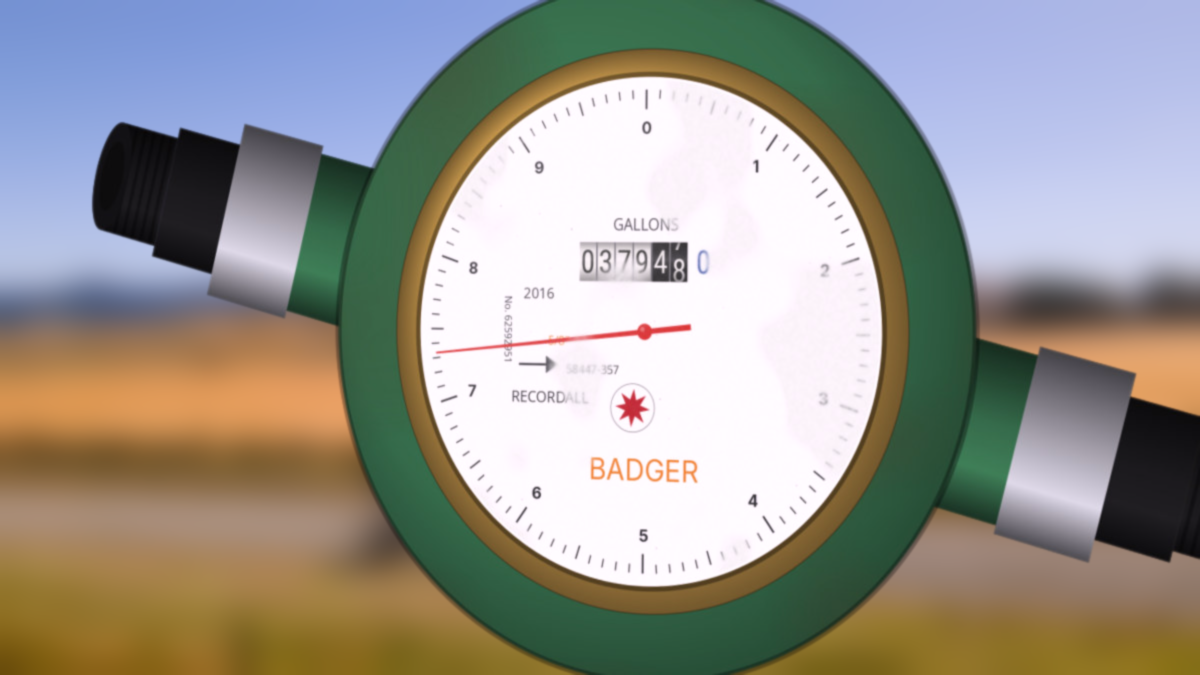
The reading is 379477.3 gal
